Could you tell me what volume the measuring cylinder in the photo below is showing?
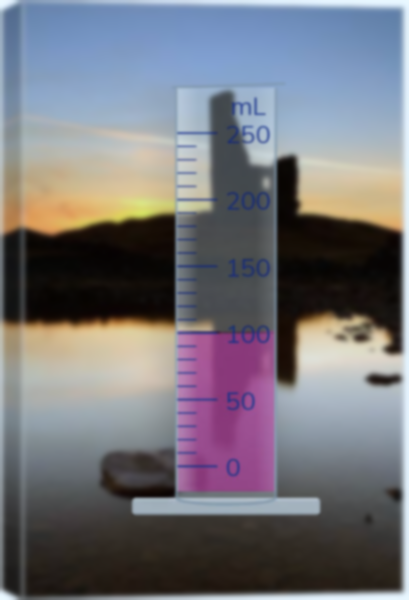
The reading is 100 mL
